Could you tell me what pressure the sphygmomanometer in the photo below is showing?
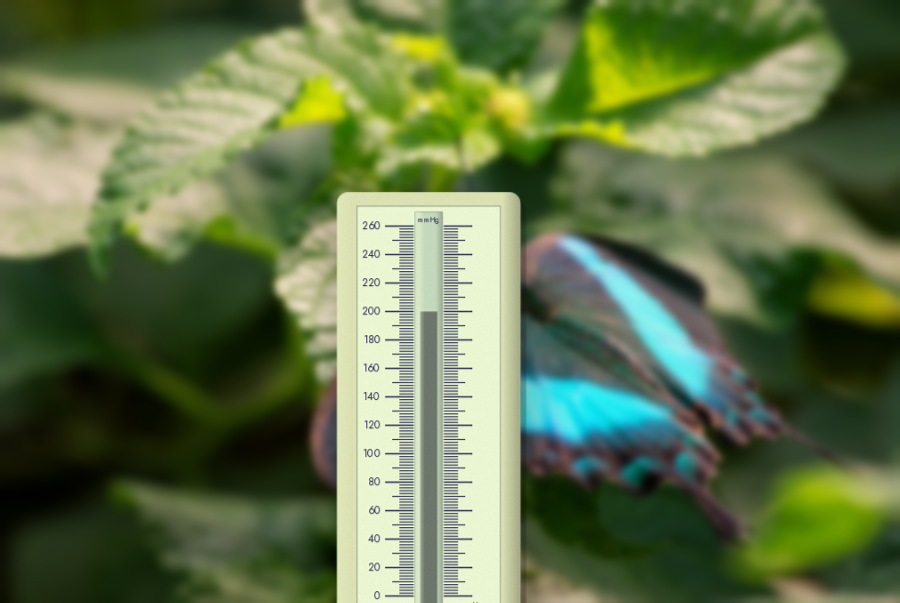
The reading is 200 mmHg
